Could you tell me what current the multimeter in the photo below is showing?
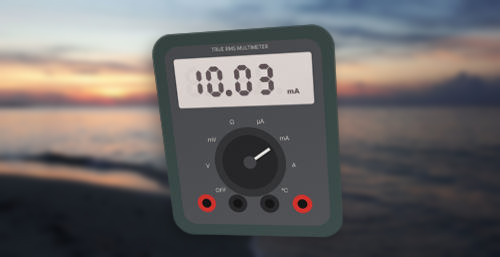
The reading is 10.03 mA
